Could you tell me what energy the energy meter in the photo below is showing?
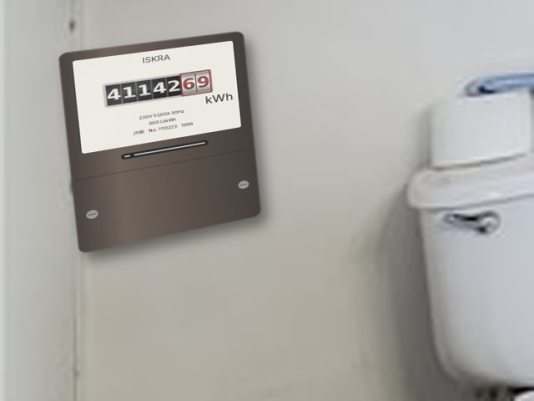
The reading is 41142.69 kWh
